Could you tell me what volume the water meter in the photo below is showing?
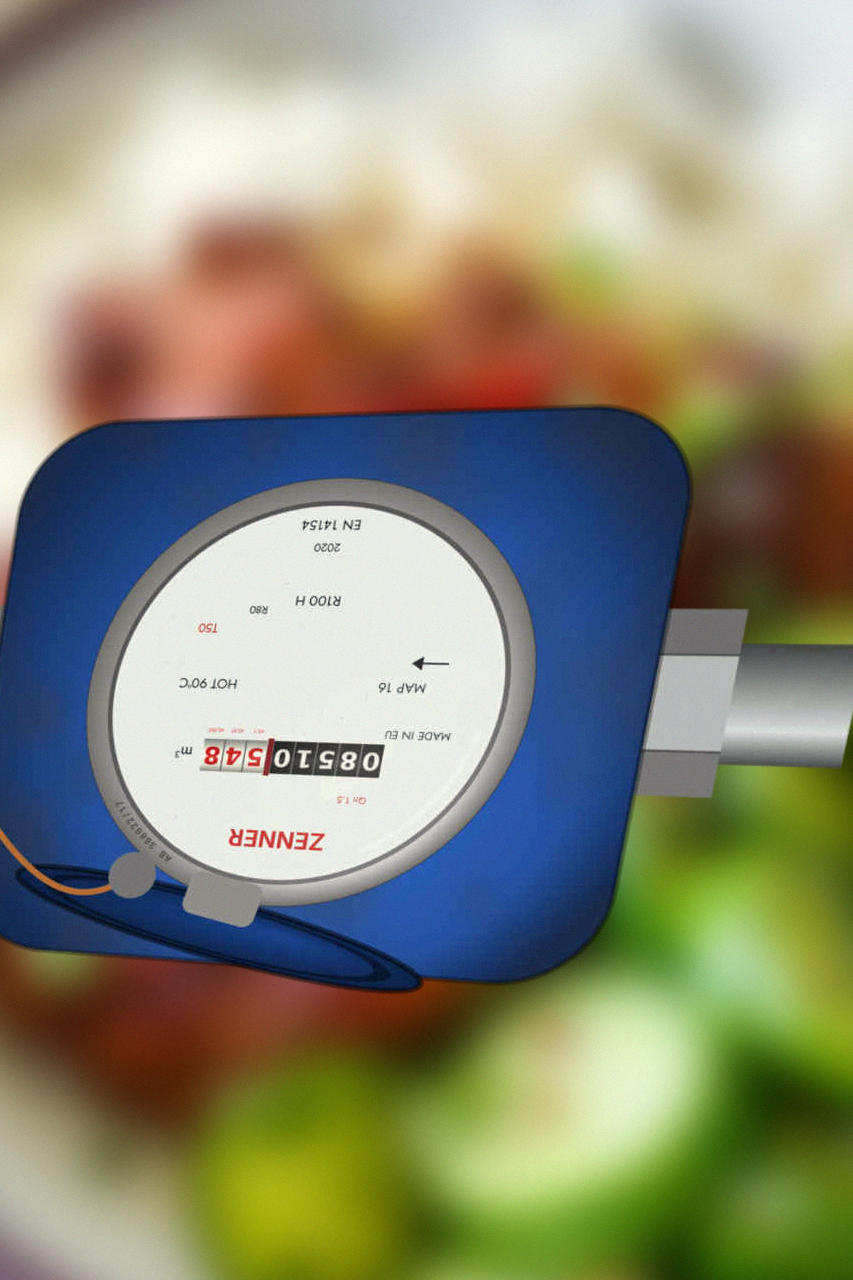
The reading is 8510.548 m³
